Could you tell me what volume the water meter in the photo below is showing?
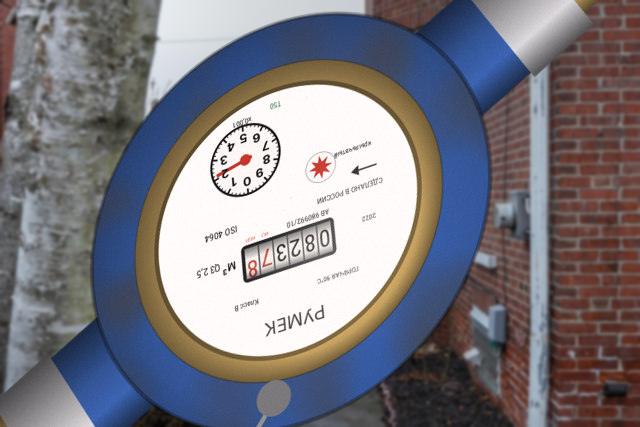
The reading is 823.782 m³
